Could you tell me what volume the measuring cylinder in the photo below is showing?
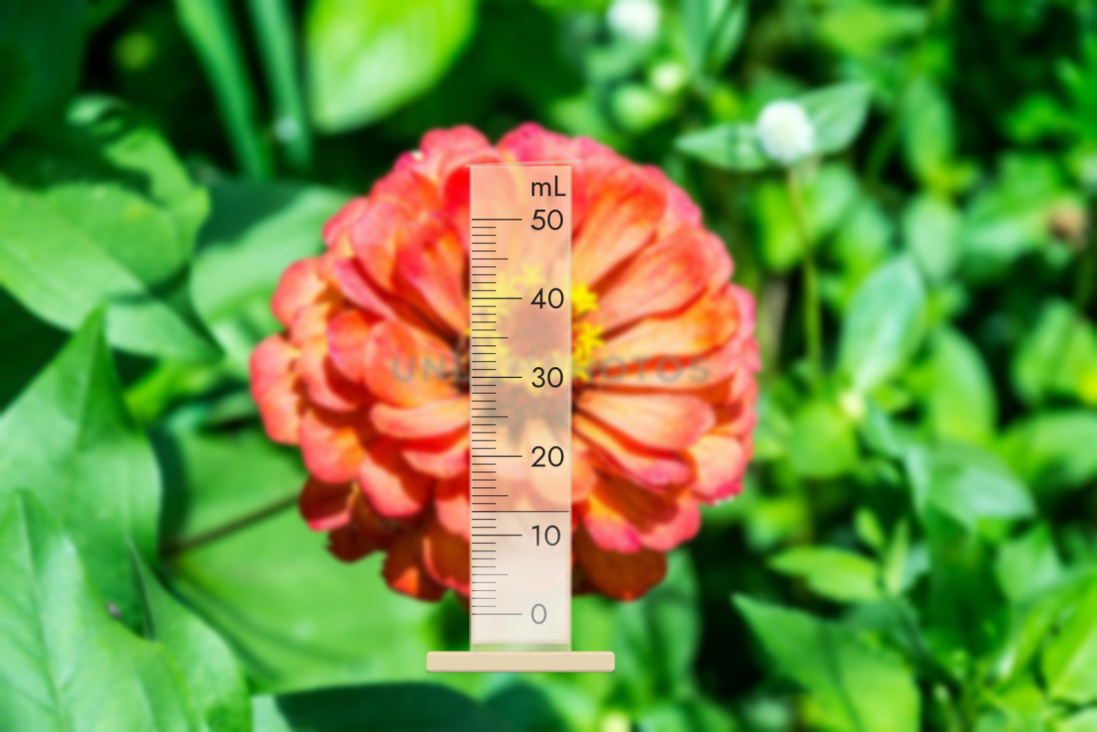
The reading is 13 mL
